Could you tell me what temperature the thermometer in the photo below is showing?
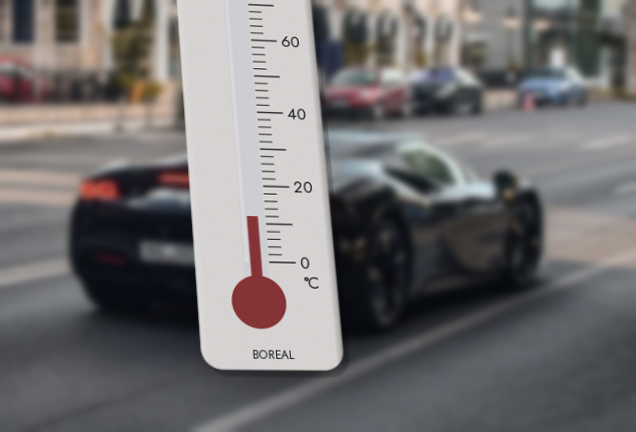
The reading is 12 °C
